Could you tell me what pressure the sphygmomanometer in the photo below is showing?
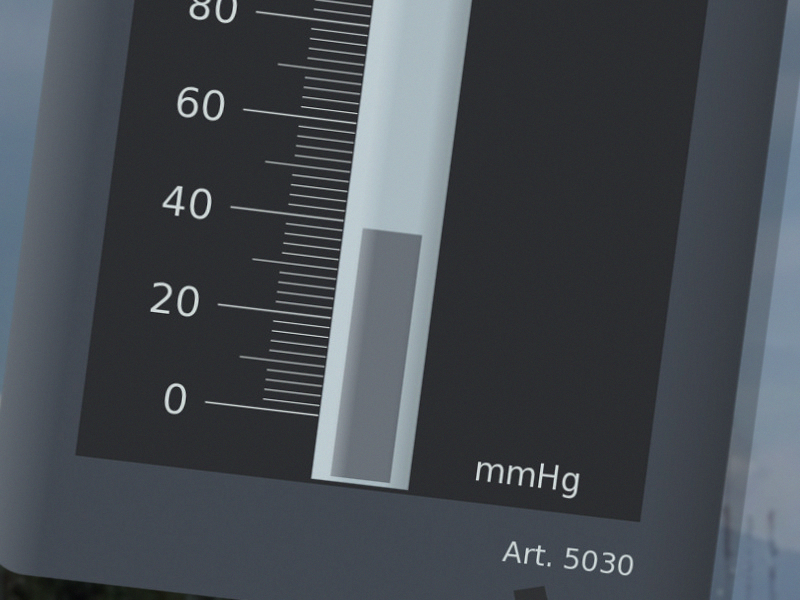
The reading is 39 mmHg
